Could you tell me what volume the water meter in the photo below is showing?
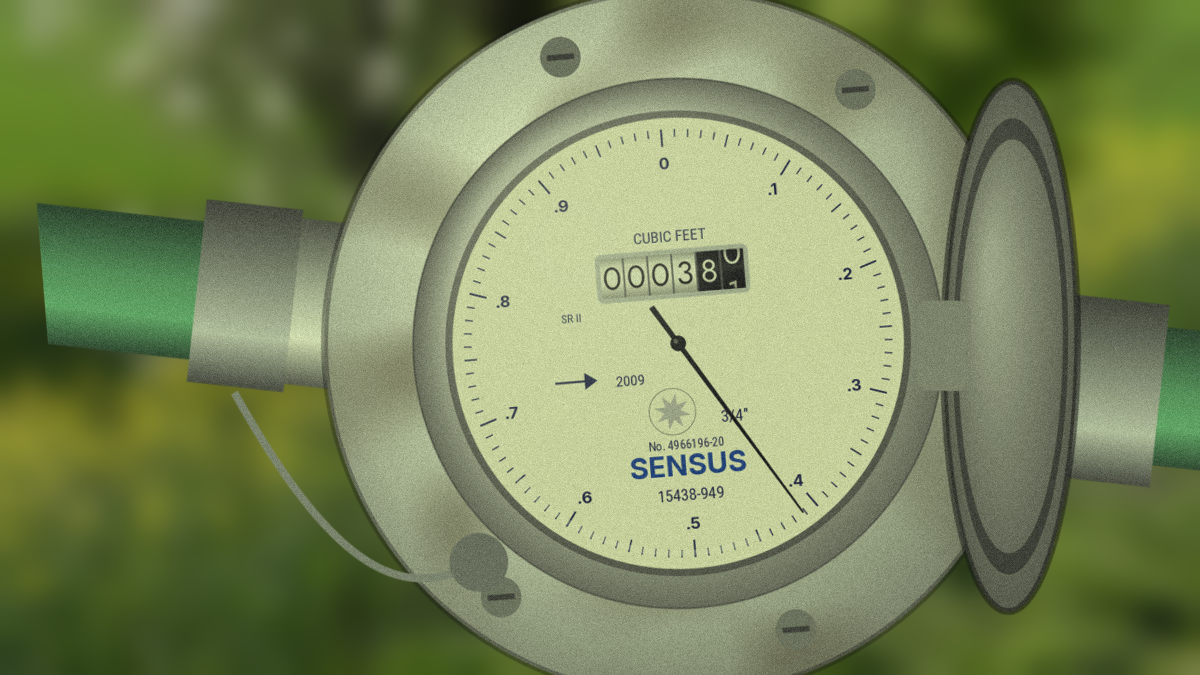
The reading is 380.41 ft³
